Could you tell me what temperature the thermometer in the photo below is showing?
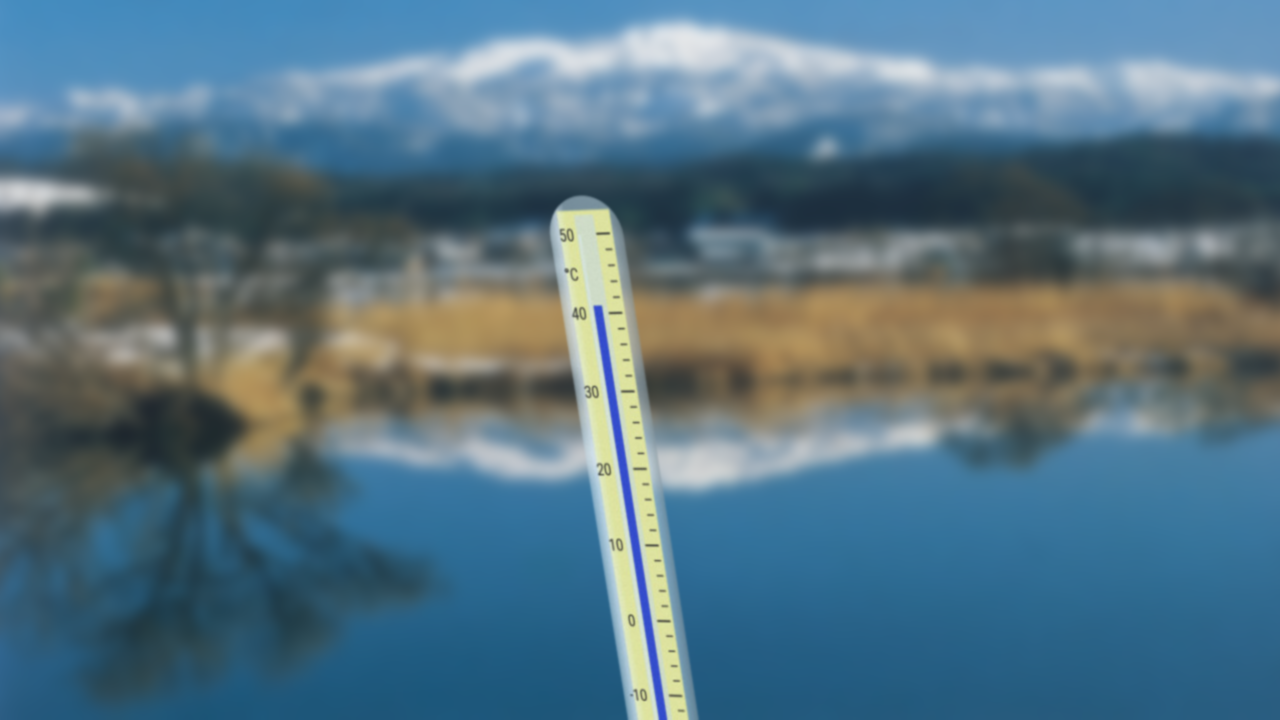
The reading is 41 °C
